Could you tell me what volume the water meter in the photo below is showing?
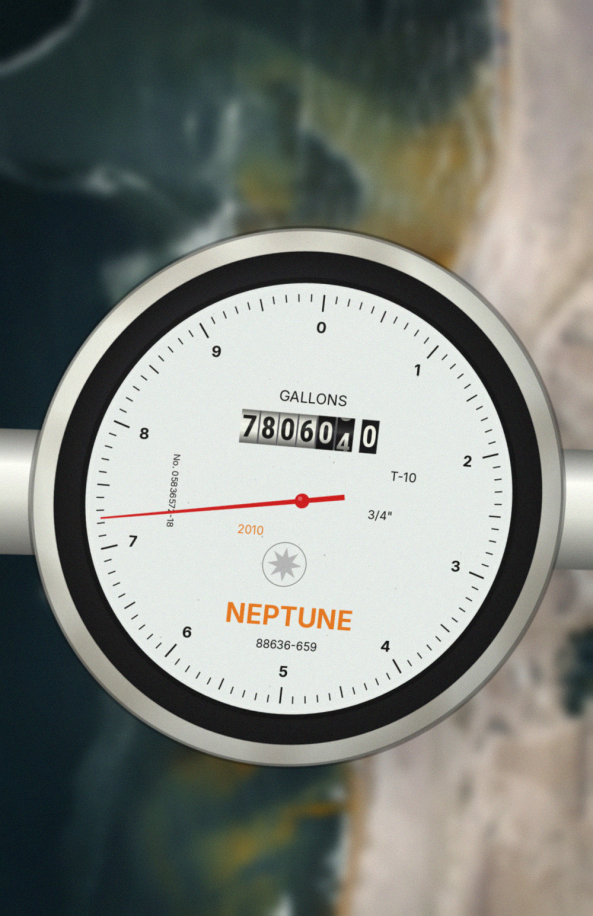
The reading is 7806037.2 gal
